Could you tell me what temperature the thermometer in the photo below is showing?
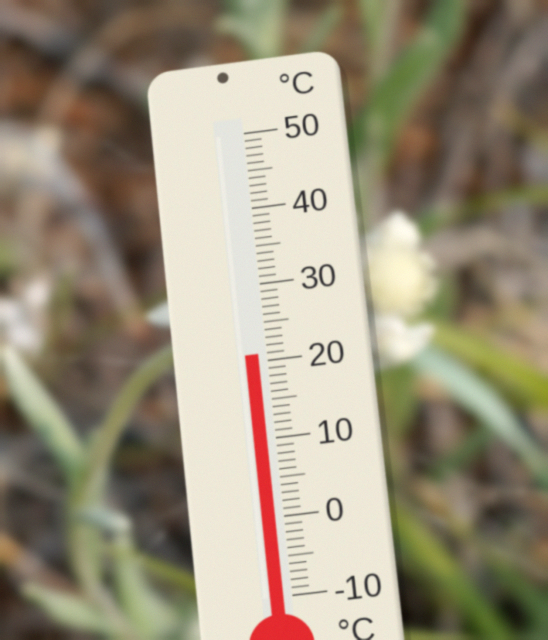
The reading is 21 °C
